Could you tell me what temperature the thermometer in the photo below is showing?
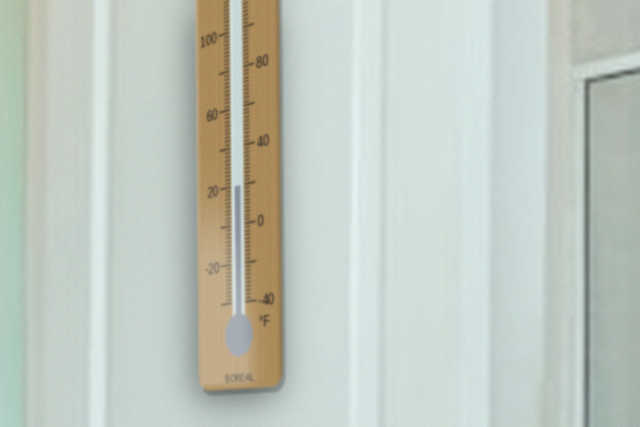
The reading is 20 °F
